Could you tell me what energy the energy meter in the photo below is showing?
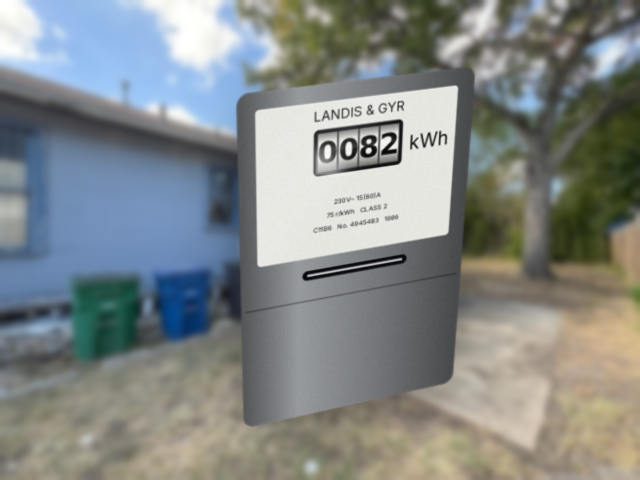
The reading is 82 kWh
